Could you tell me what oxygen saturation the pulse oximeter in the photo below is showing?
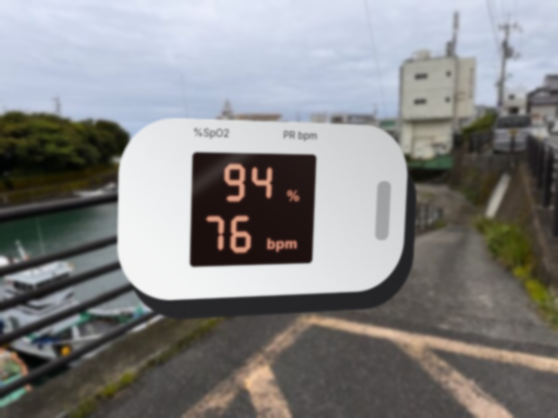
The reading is 94 %
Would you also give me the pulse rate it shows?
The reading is 76 bpm
